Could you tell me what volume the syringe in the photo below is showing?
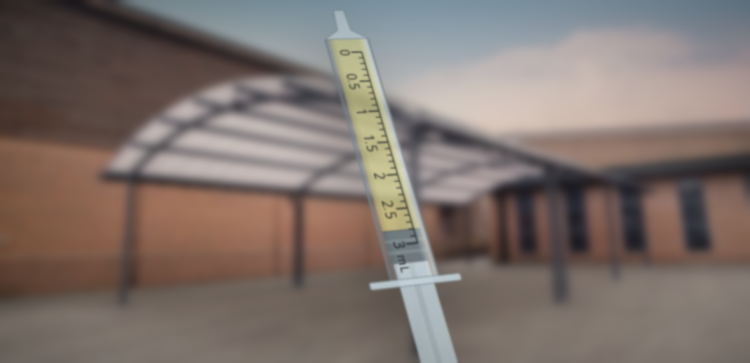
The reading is 2.8 mL
